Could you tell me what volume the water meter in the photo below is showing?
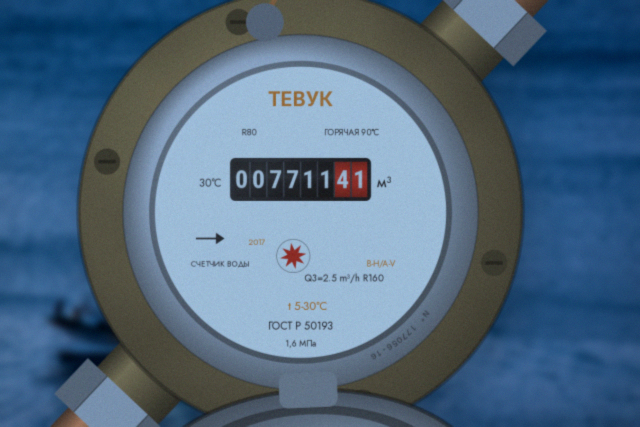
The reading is 7711.41 m³
